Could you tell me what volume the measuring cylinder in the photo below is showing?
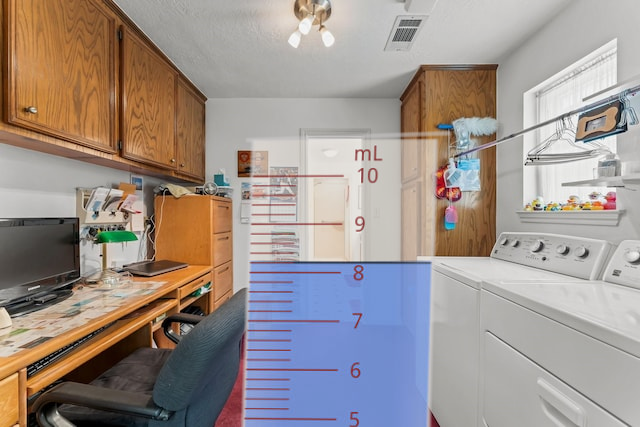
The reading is 8.2 mL
